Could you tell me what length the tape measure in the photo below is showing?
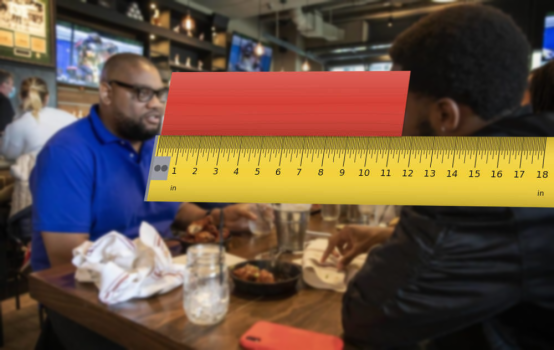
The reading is 11.5 in
